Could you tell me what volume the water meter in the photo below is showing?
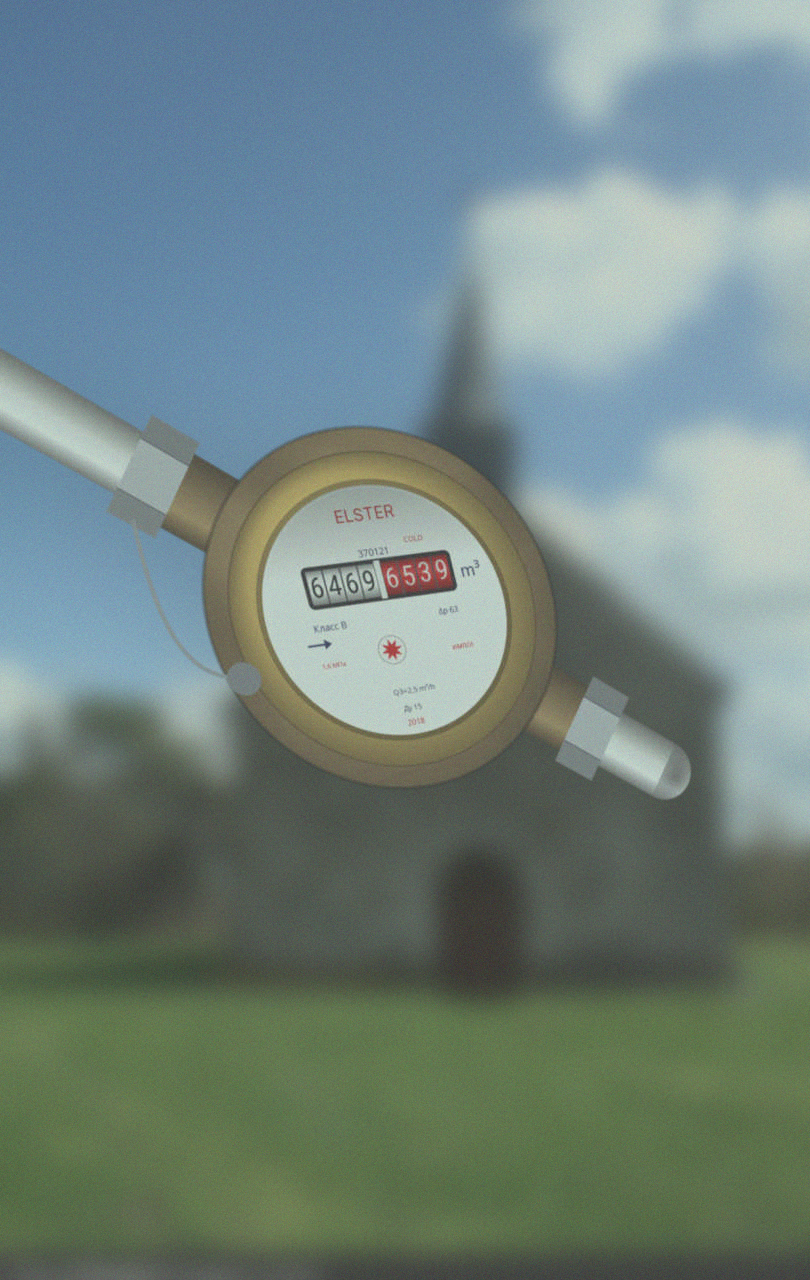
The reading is 6469.6539 m³
